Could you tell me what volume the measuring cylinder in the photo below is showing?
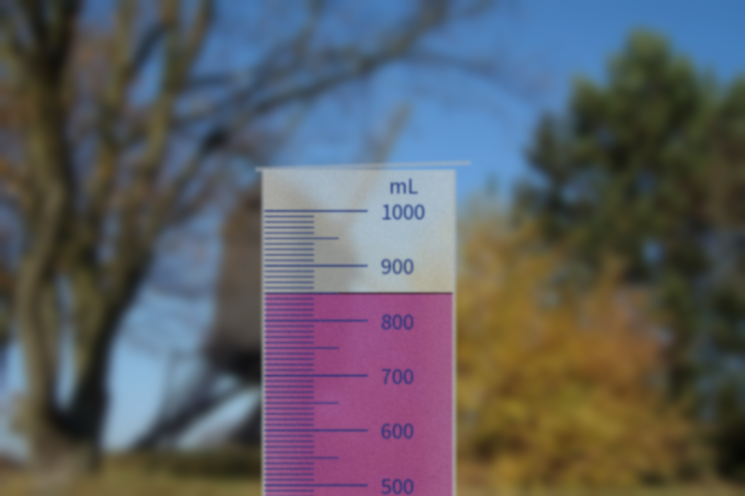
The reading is 850 mL
